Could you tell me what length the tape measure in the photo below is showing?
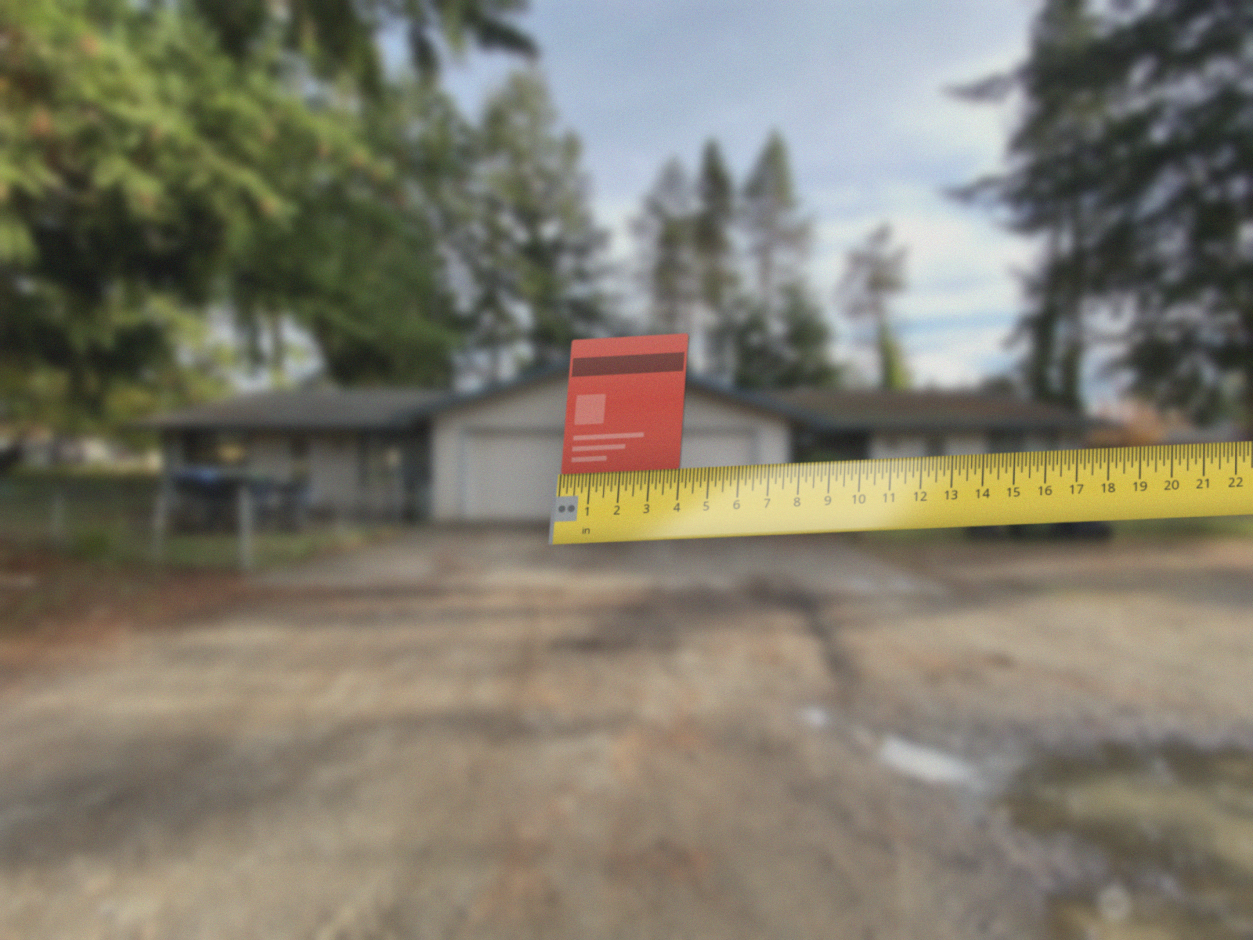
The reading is 4 in
